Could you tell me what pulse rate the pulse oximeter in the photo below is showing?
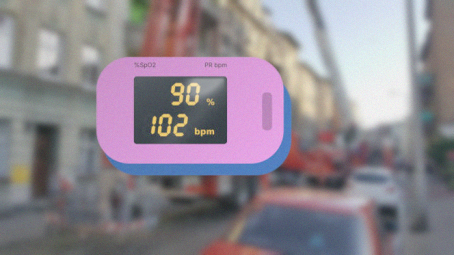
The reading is 102 bpm
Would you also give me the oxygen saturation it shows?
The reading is 90 %
